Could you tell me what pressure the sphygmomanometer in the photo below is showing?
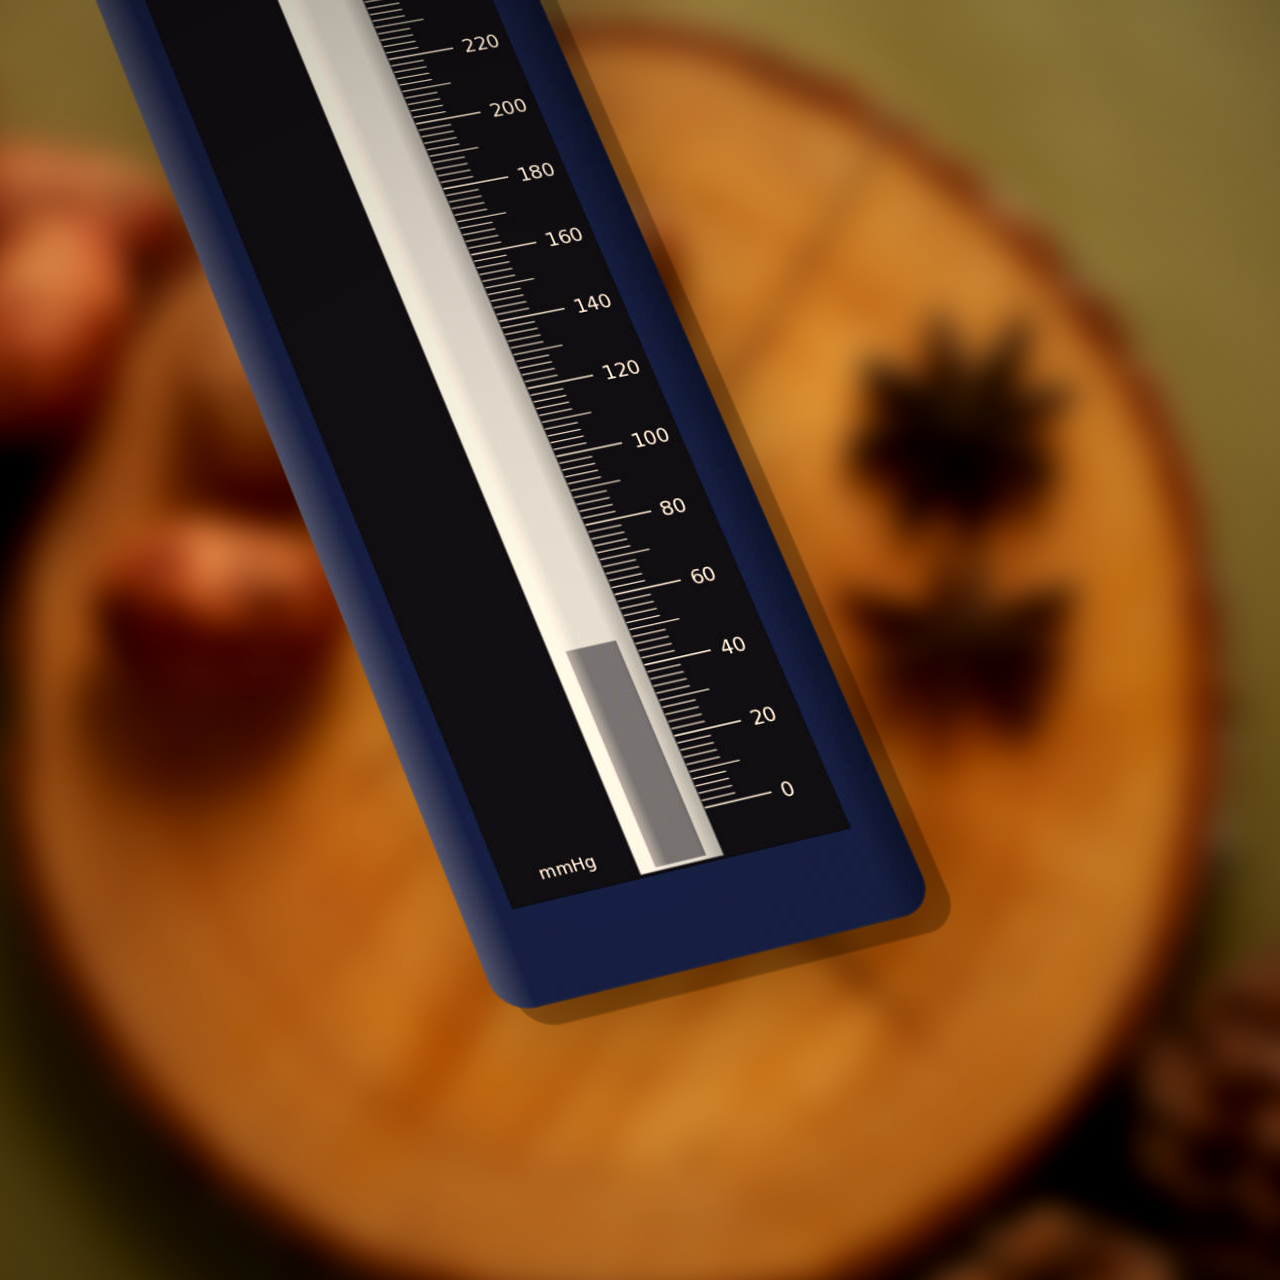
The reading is 48 mmHg
